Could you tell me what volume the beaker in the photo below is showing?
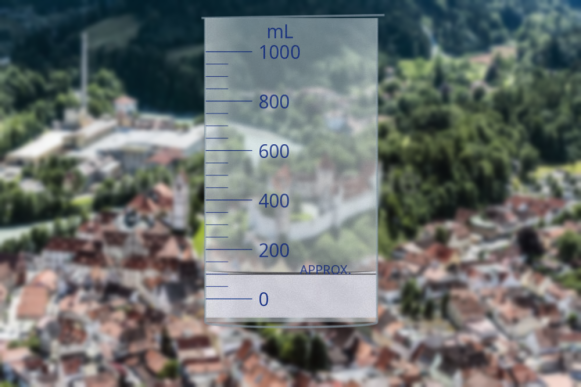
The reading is 100 mL
